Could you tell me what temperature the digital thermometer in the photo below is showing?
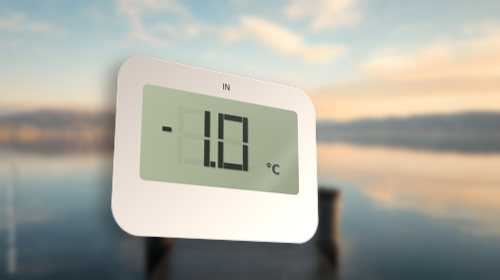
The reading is -1.0 °C
